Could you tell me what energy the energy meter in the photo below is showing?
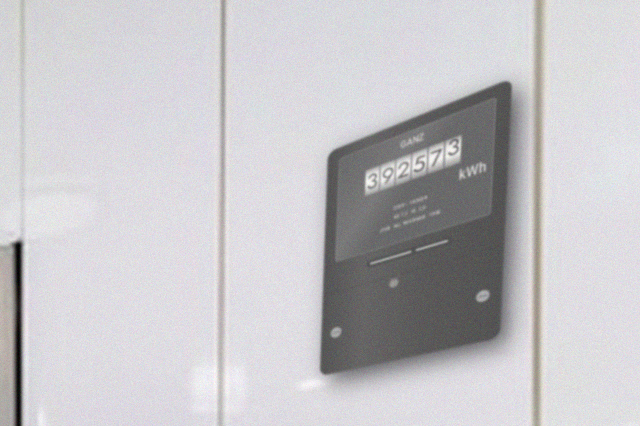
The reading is 392573 kWh
